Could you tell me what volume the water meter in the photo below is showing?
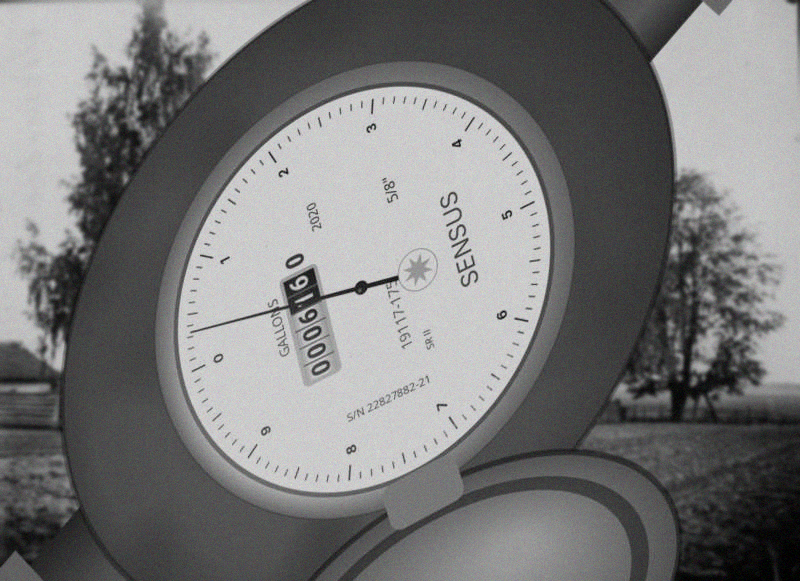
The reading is 6160.3 gal
